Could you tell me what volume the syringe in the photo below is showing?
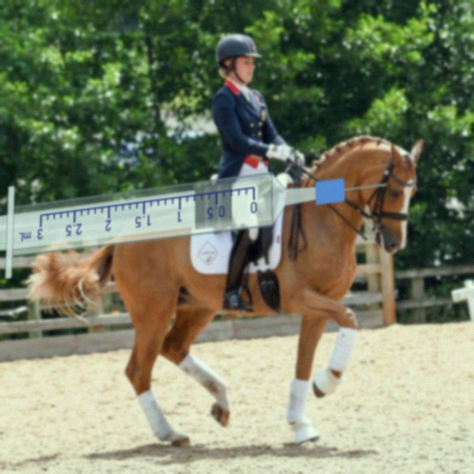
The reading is 0.3 mL
